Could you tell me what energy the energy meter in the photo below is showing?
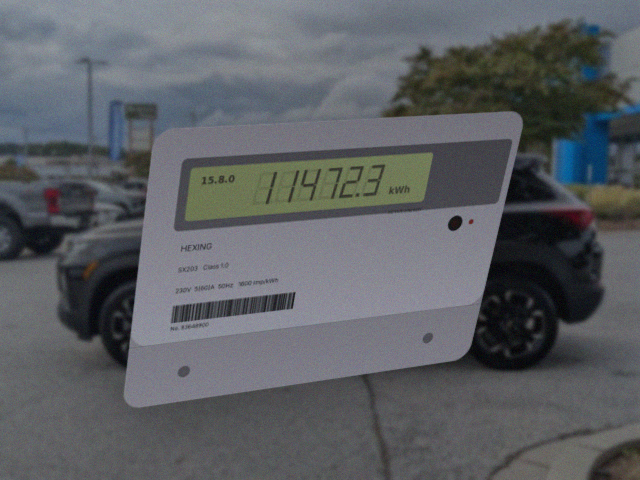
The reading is 11472.3 kWh
